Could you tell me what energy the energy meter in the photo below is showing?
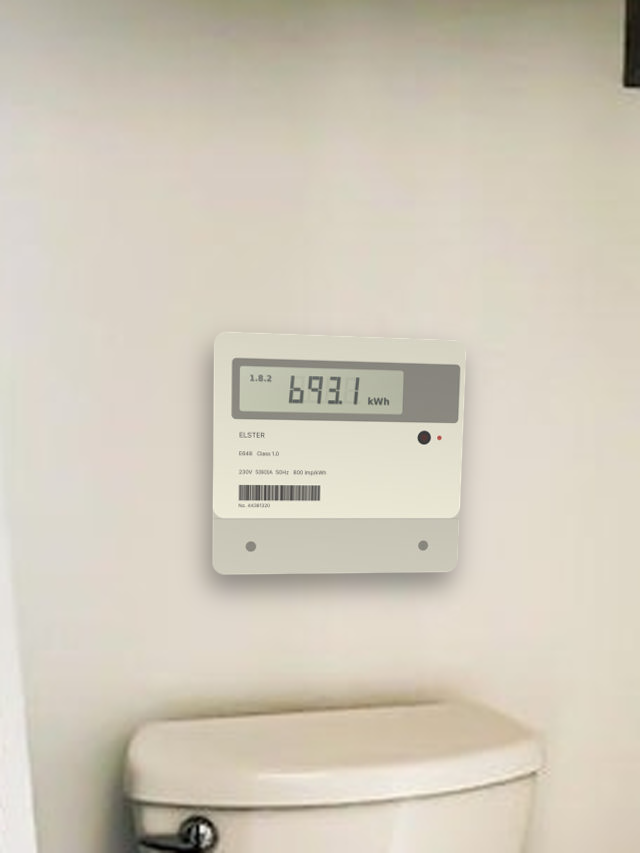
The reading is 693.1 kWh
